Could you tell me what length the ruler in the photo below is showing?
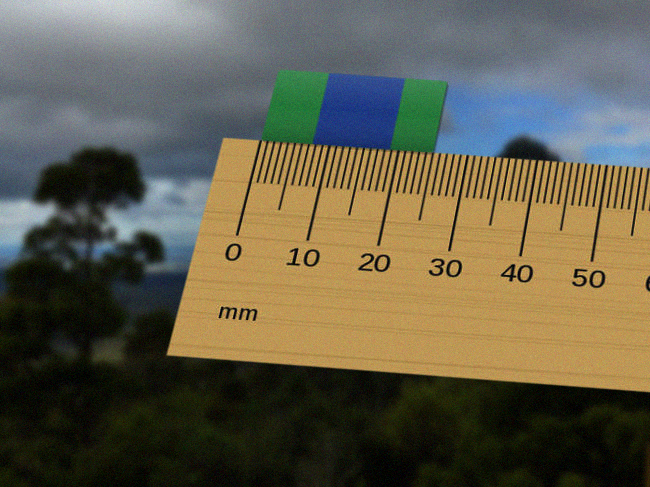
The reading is 25 mm
